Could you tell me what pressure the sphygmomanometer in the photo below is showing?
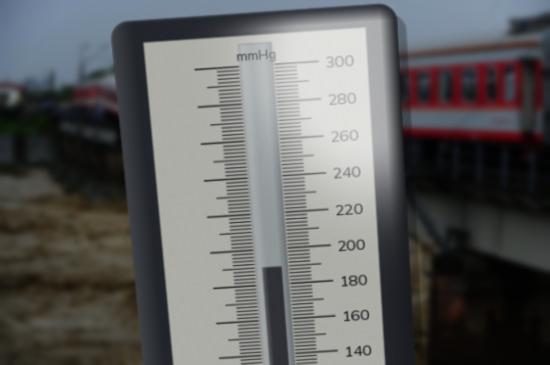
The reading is 190 mmHg
